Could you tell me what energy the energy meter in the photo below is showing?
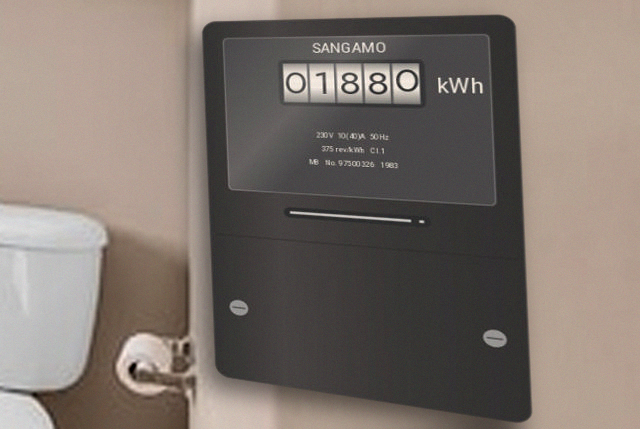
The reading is 1880 kWh
